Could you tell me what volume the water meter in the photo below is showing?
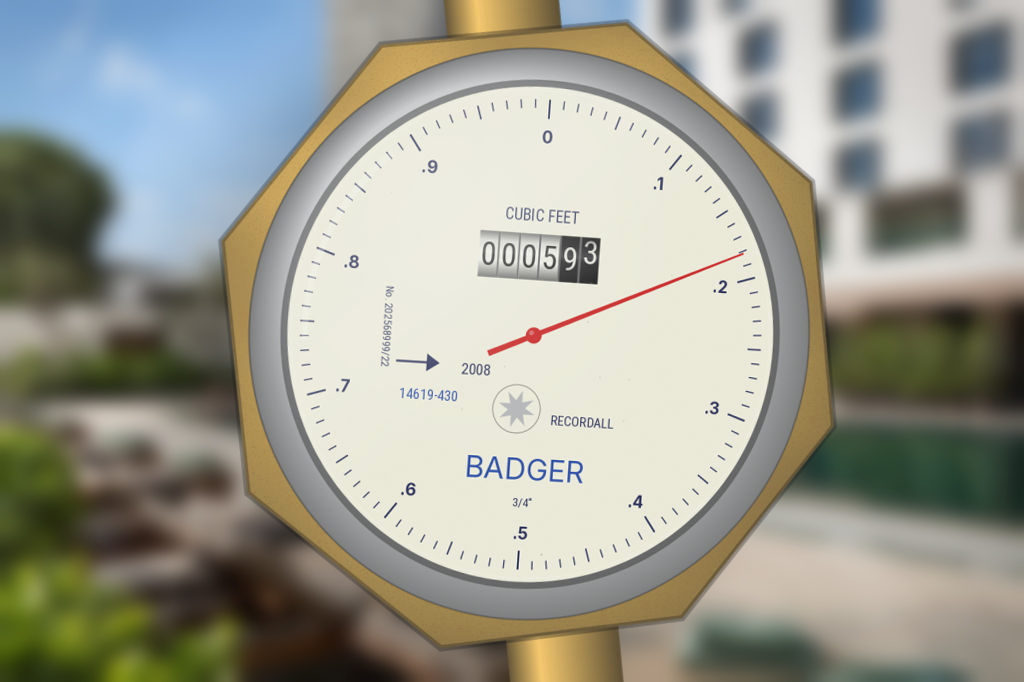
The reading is 593.18 ft³
